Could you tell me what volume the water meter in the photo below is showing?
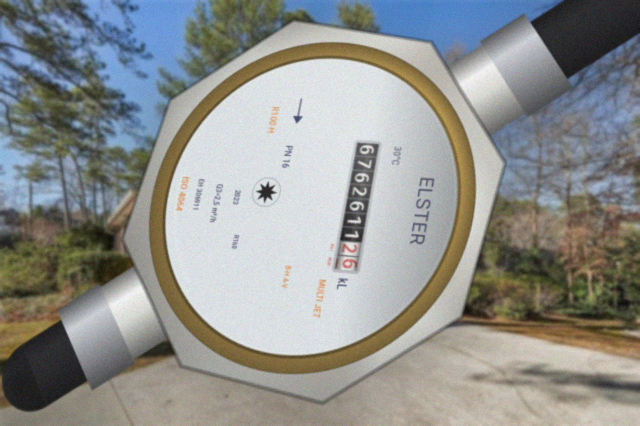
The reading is 6762611.26 kL
